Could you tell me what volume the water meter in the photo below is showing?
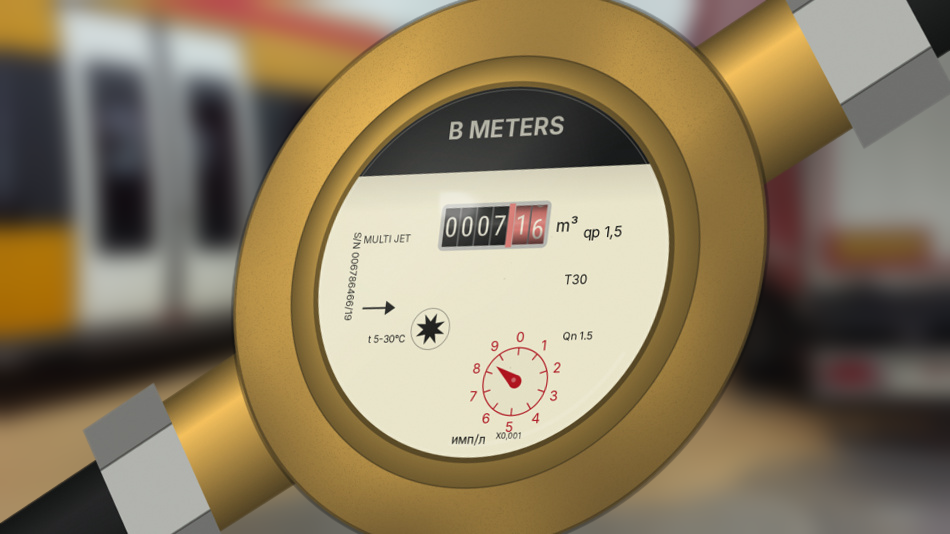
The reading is 7.158 m³
